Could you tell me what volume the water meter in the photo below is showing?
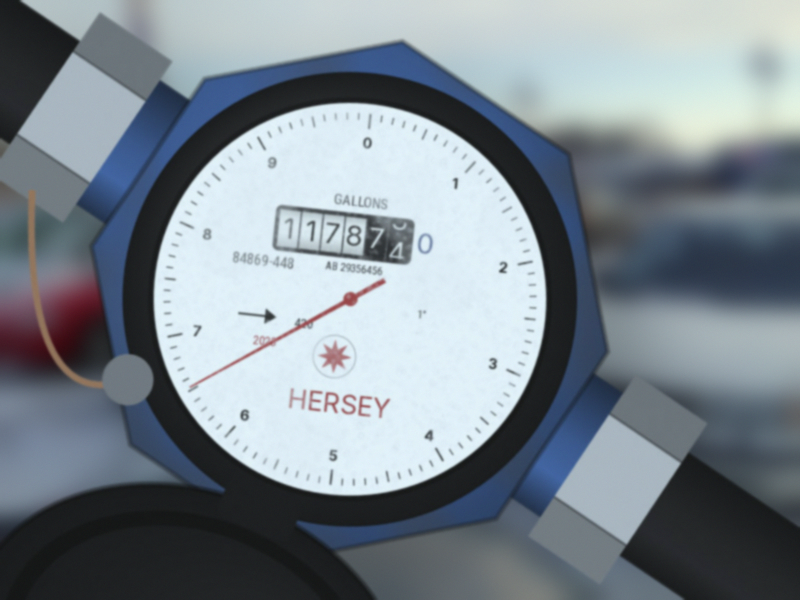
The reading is 1178736.5 gal
